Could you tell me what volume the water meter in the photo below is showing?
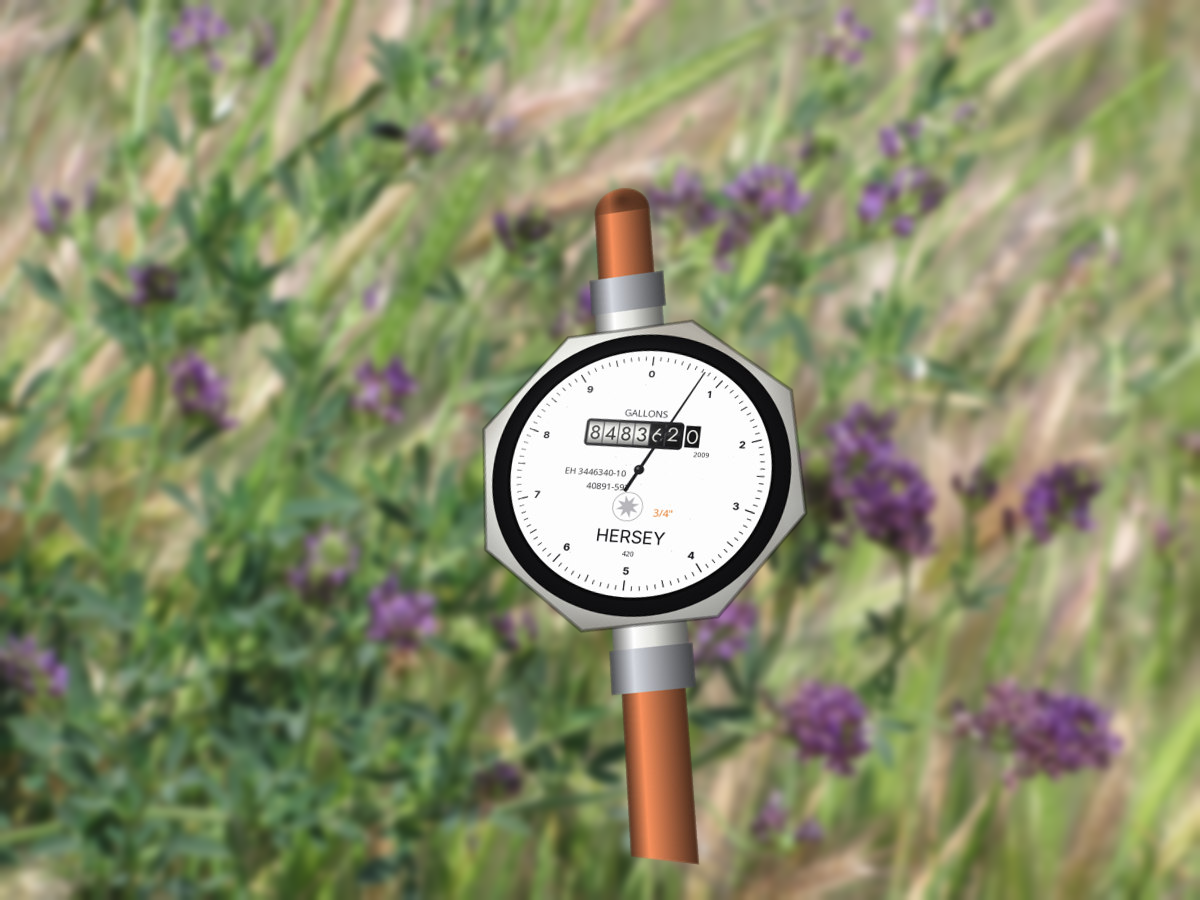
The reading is 8483620.7 gal
